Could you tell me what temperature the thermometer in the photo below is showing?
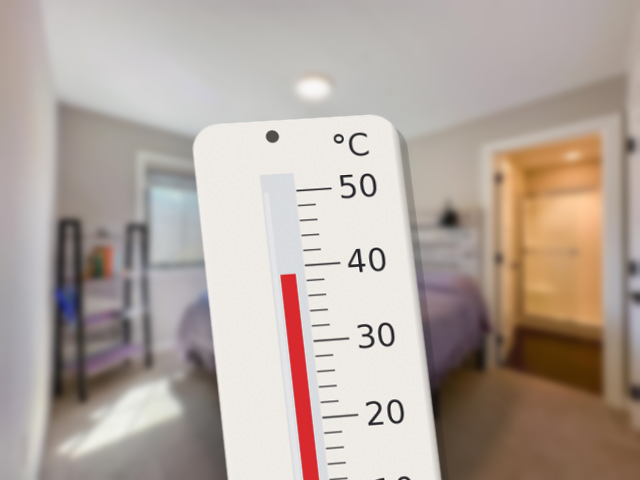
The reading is 39 °C
